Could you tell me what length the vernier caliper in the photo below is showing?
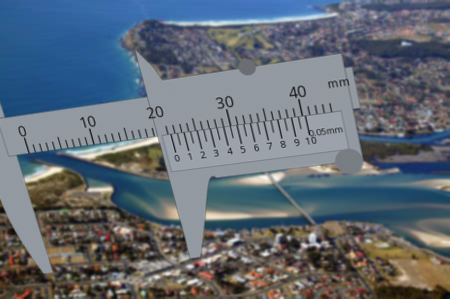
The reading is 21.4 mm
